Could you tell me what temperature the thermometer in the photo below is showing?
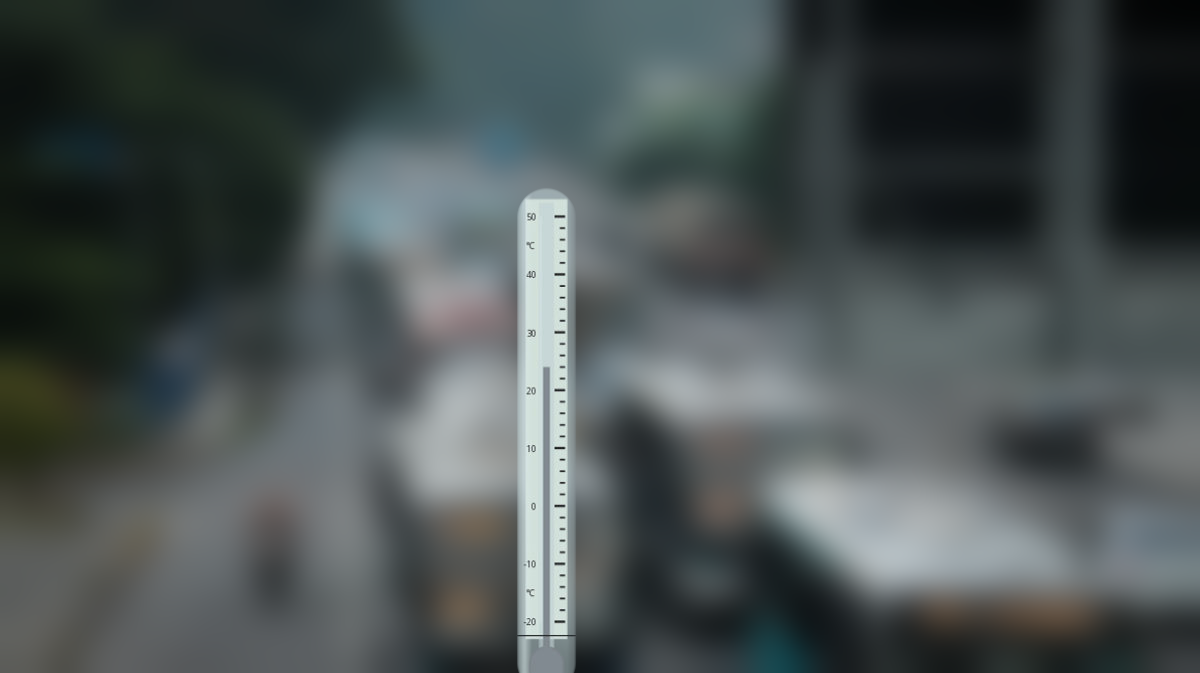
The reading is 24 °C
